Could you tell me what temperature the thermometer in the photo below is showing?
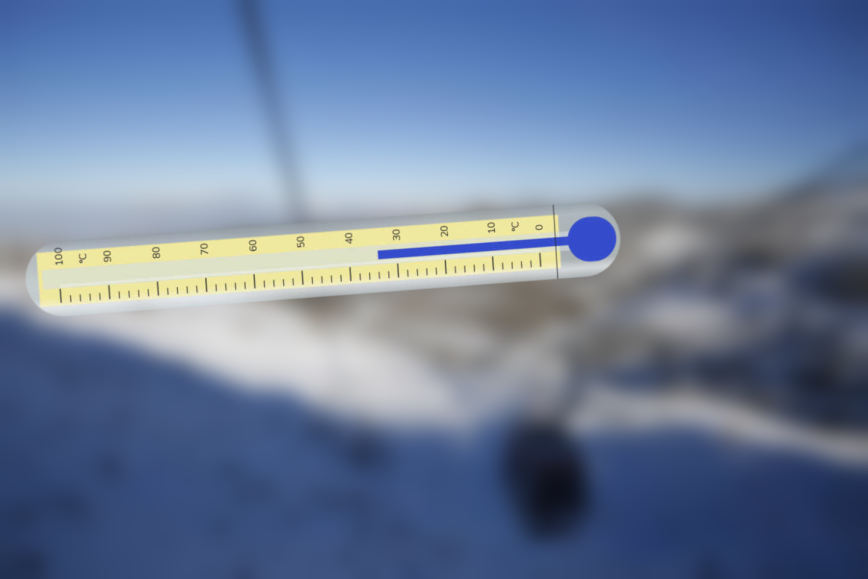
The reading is 34 °C
